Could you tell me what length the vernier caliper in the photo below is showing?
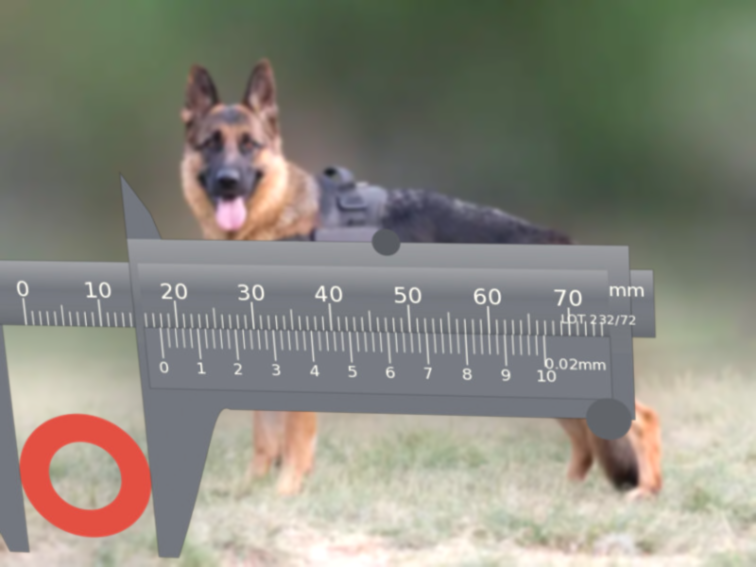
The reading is 17.8 mm
